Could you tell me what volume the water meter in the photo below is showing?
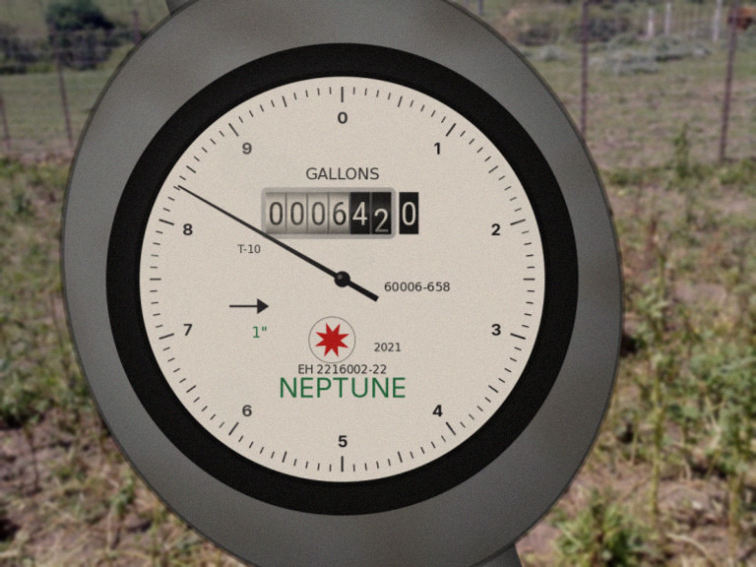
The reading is 6418.3 gal
